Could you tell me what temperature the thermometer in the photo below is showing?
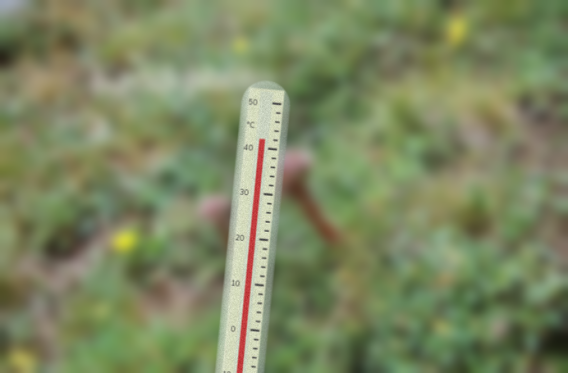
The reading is 42 °C
